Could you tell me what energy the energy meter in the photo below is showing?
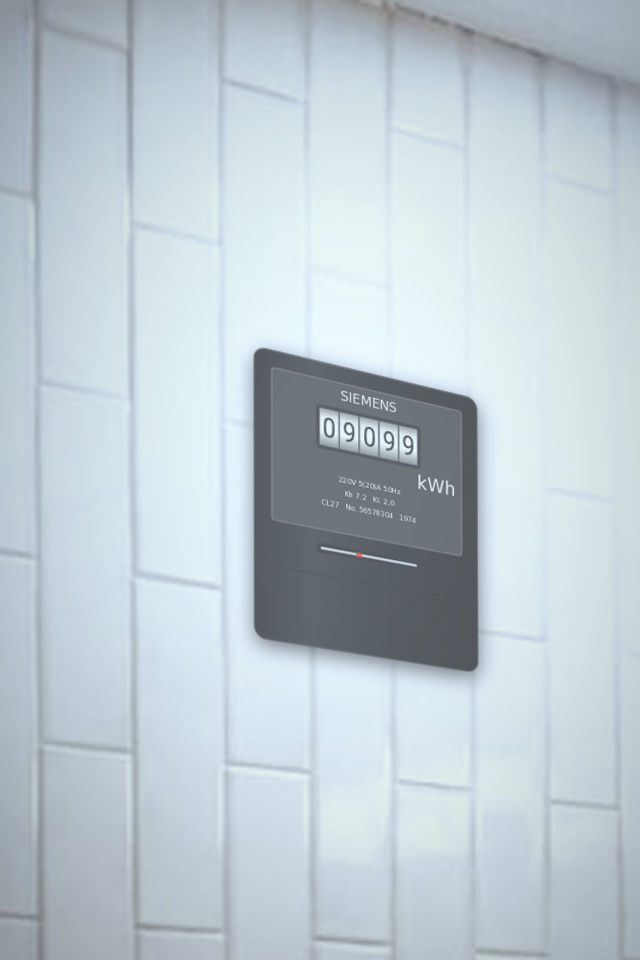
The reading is 9099 kWh
